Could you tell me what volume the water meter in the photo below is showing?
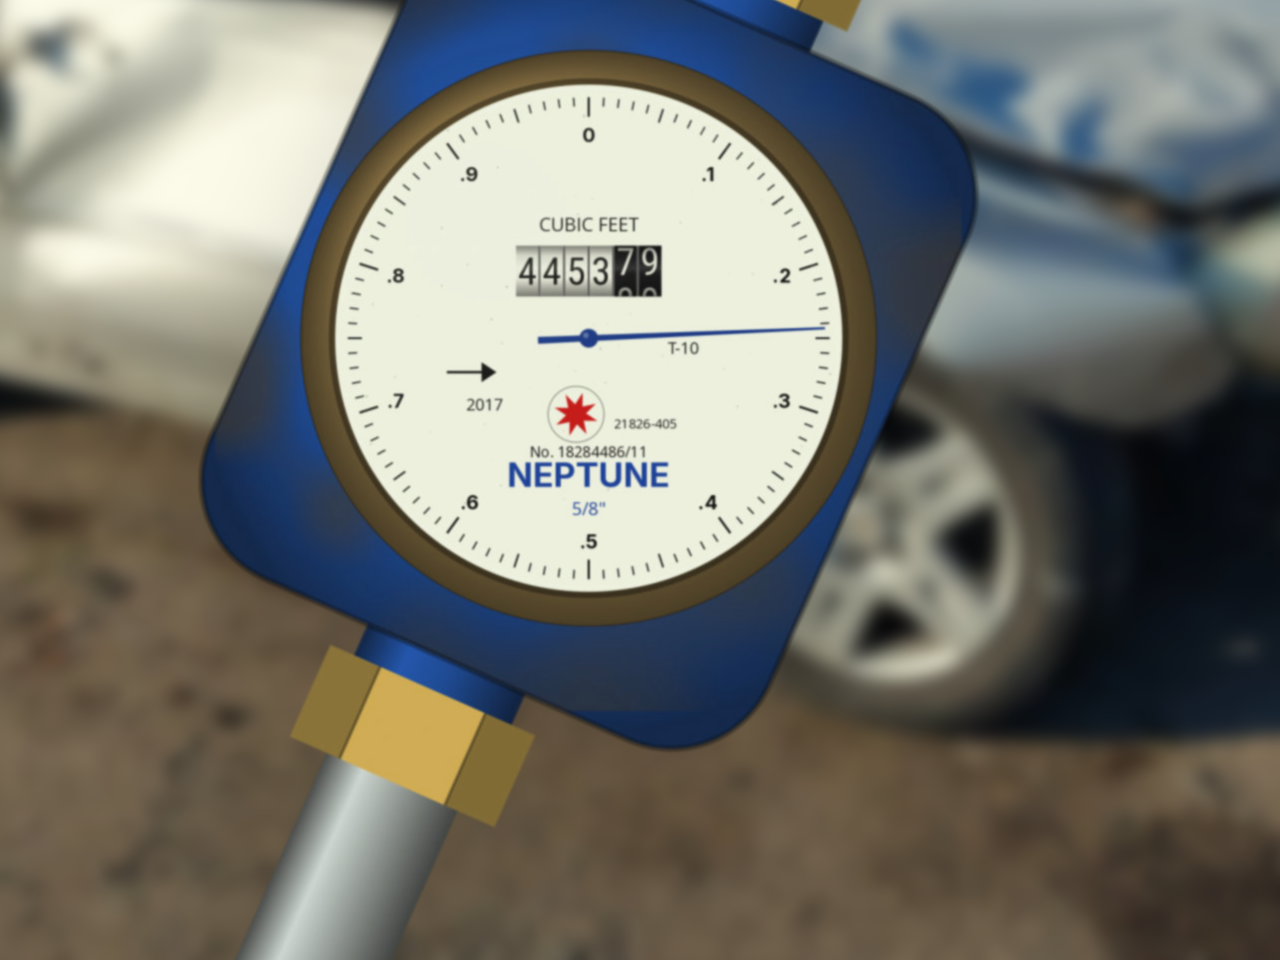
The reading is 445379.24 ft³
